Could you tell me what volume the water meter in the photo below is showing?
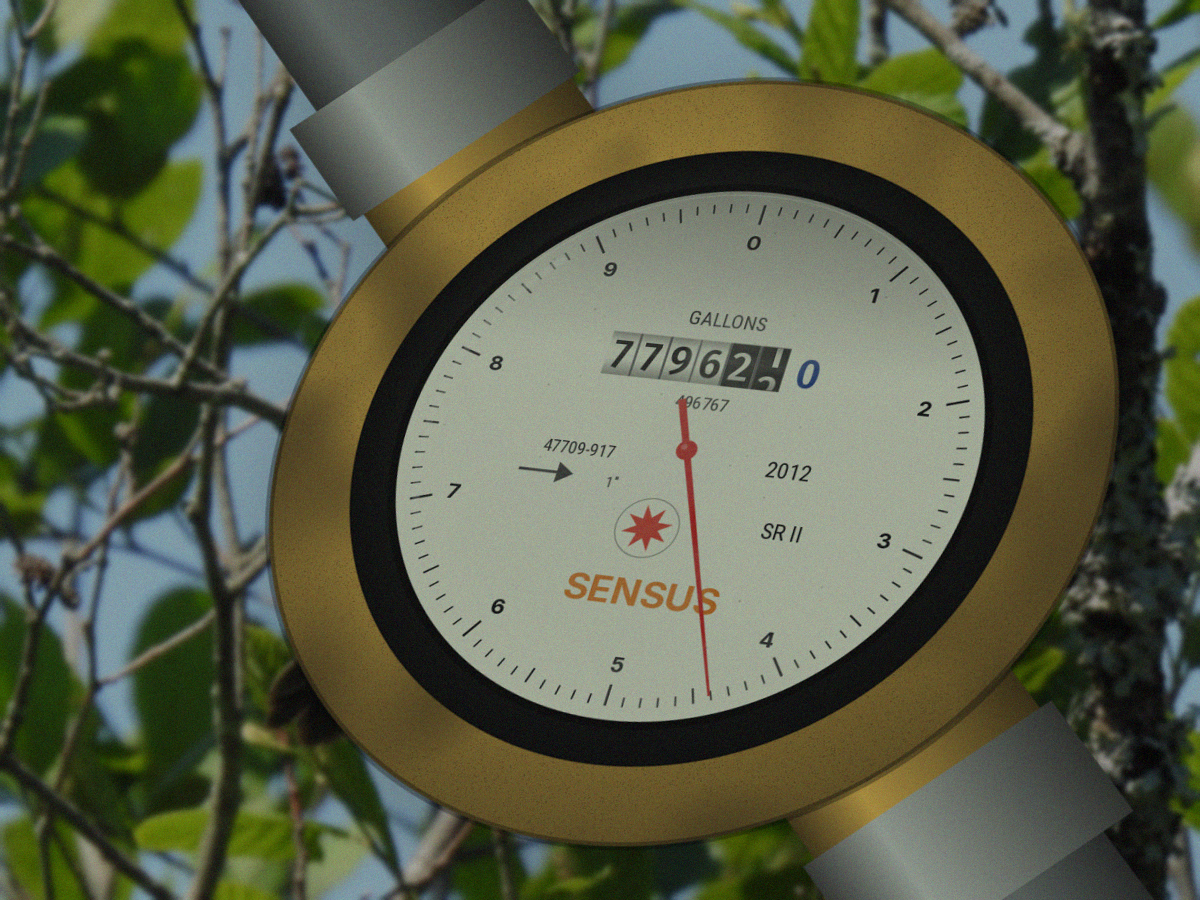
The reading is 7796214.4 gal
